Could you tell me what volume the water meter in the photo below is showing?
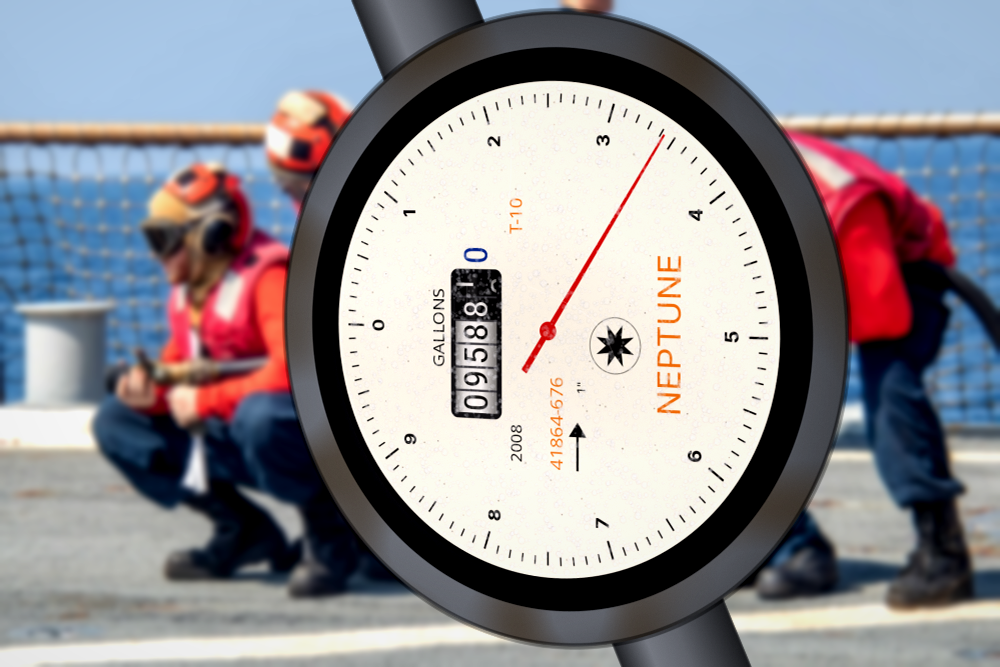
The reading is 958813.4 gal
